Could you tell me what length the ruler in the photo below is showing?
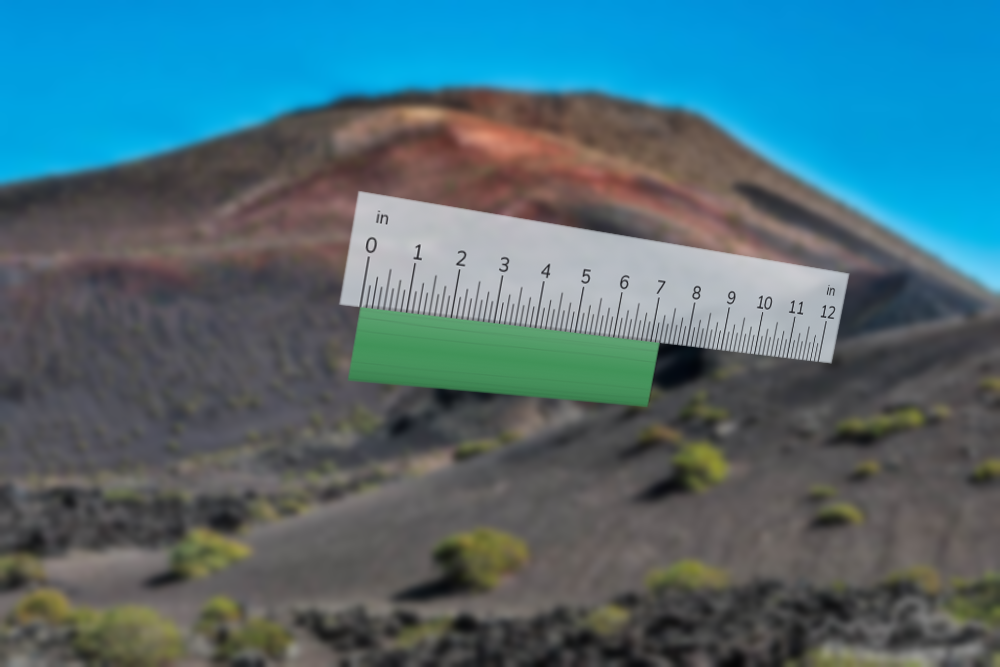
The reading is 7.25 in
